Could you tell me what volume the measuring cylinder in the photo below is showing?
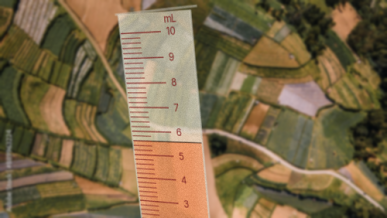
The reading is 5.6 mL
